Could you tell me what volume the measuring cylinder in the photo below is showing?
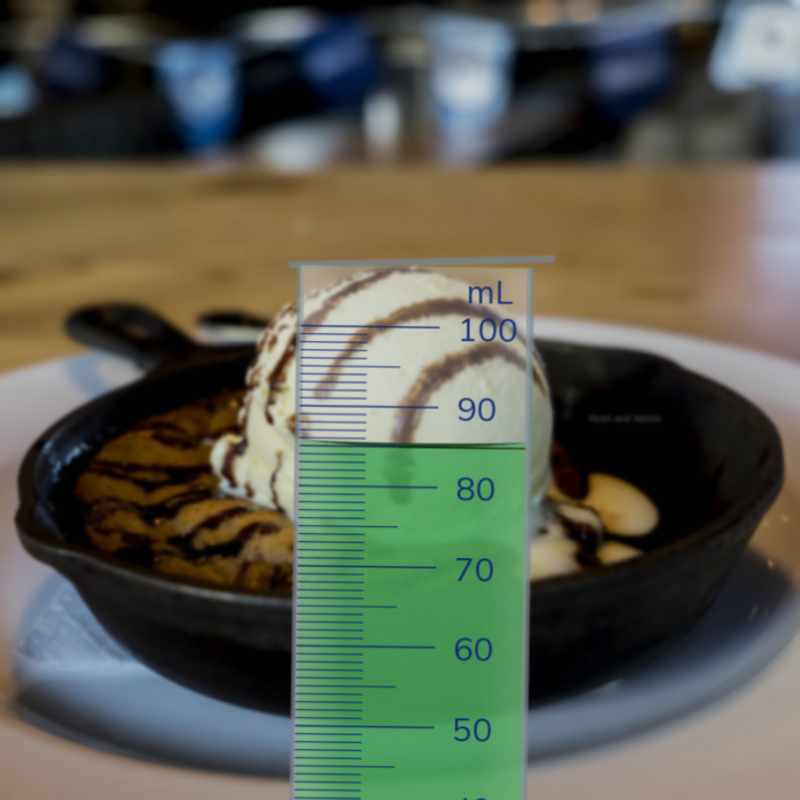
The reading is 85 mL
